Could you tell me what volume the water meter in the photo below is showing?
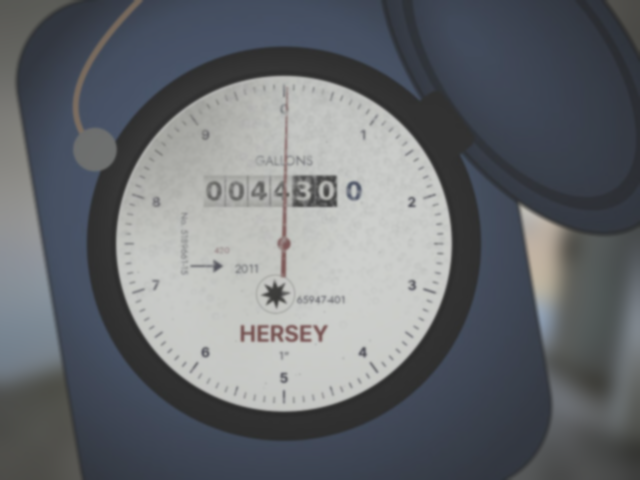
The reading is 44300.0 gal
